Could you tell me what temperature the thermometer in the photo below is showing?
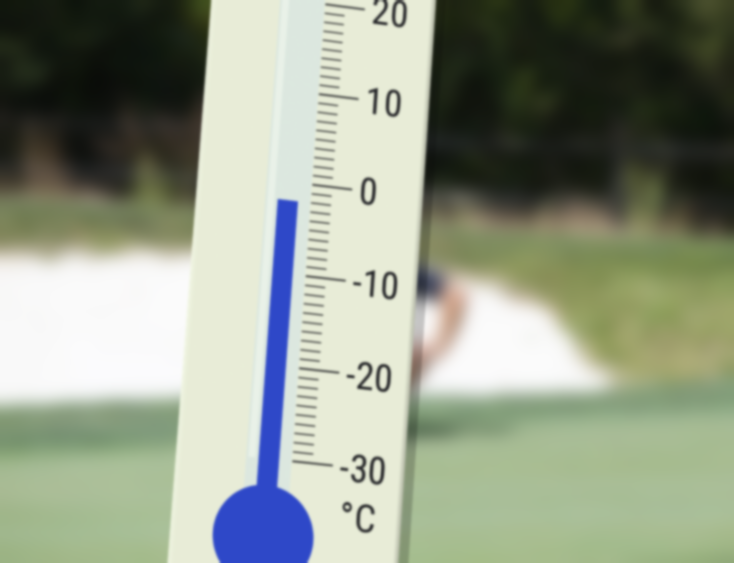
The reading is -2 °C
